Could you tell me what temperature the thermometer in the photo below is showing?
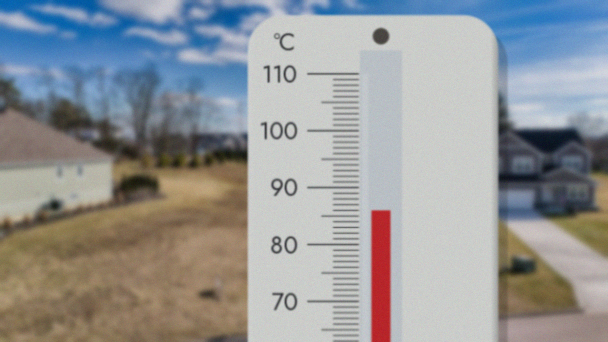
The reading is 86 °C
